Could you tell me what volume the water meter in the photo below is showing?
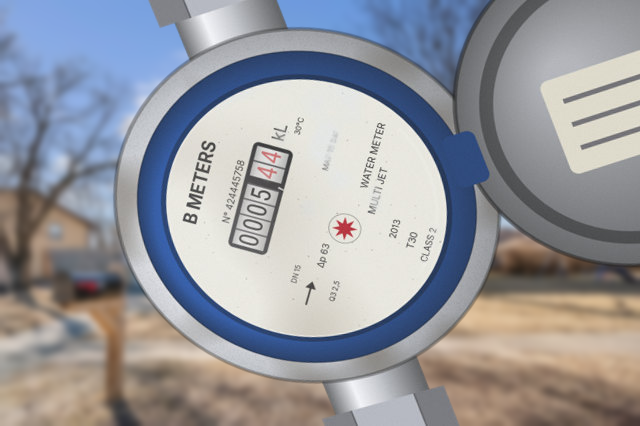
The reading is 5.44 kL
